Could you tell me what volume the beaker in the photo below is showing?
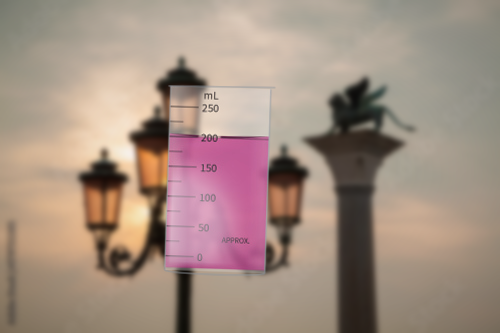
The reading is 200 mL
